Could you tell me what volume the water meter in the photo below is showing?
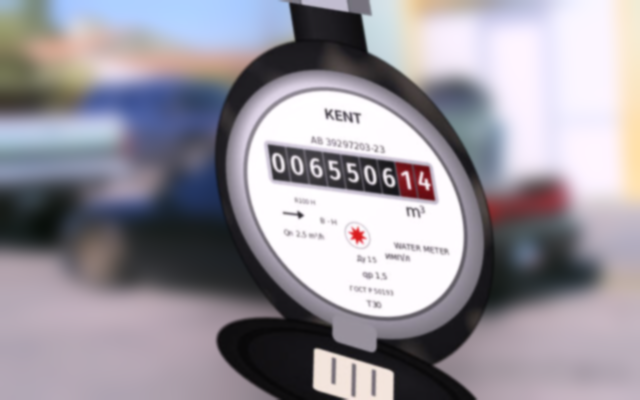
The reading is 65506.14 m³
